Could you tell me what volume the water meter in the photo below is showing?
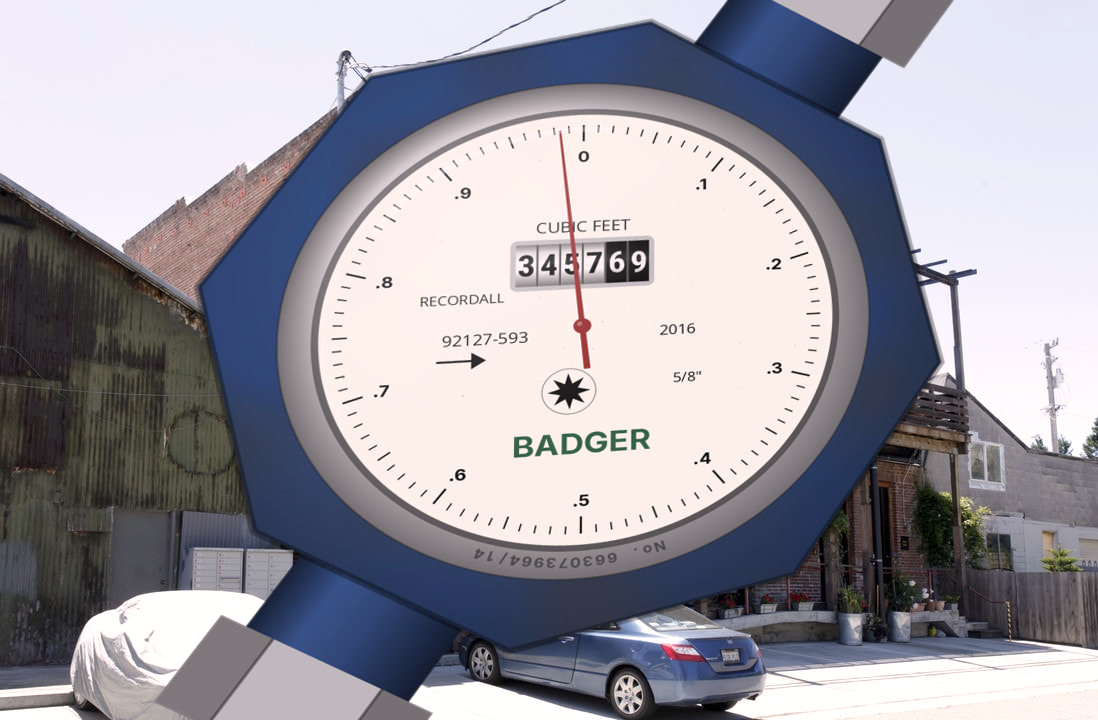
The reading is 345768.98 ft³
